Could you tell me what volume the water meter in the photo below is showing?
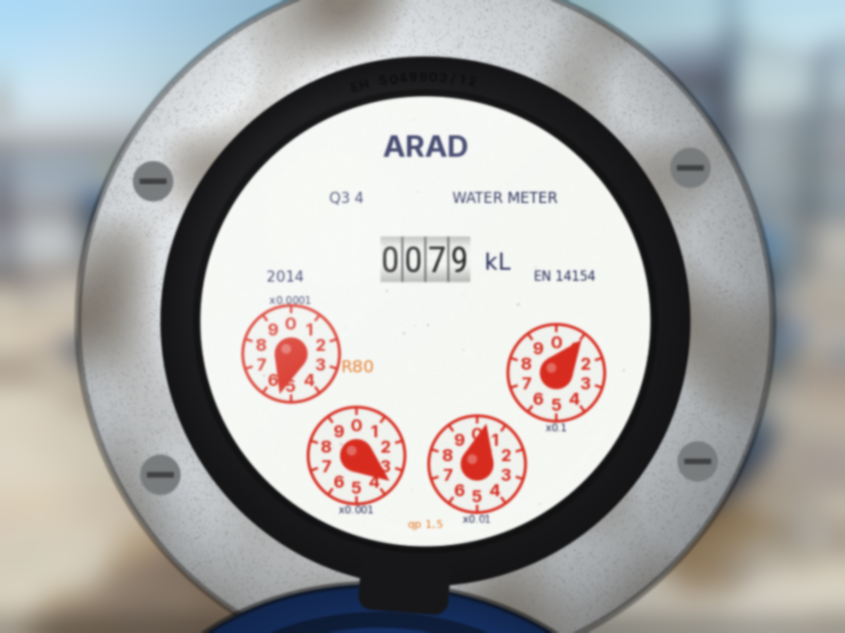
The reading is 79.1035 kL
